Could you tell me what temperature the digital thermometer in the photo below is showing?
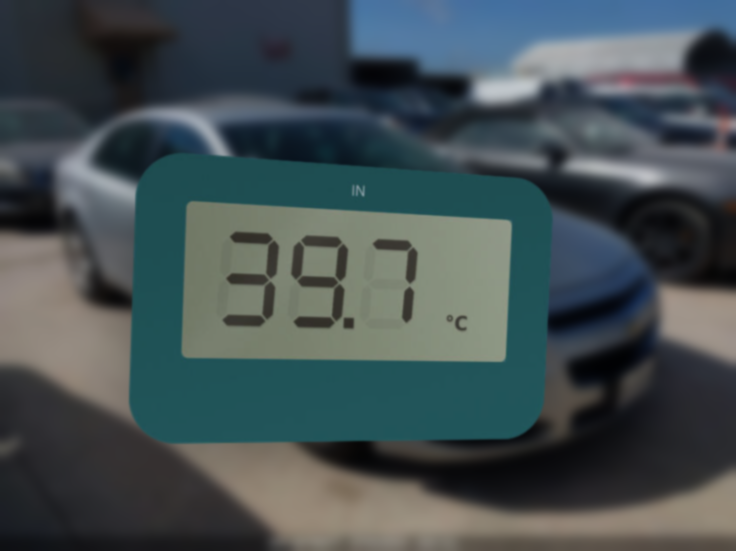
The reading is 39.7 °C
